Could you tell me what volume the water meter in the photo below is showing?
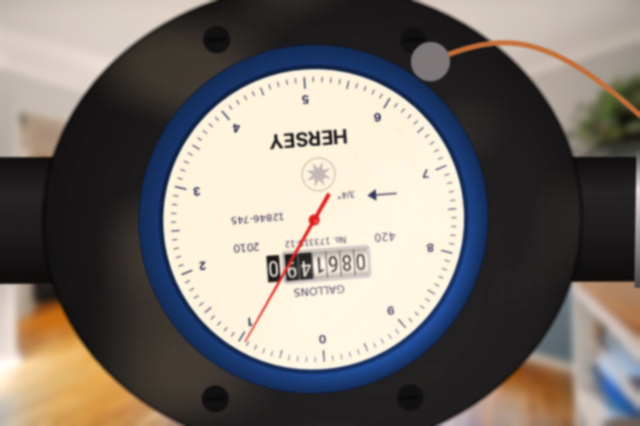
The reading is 861490.9 gal
